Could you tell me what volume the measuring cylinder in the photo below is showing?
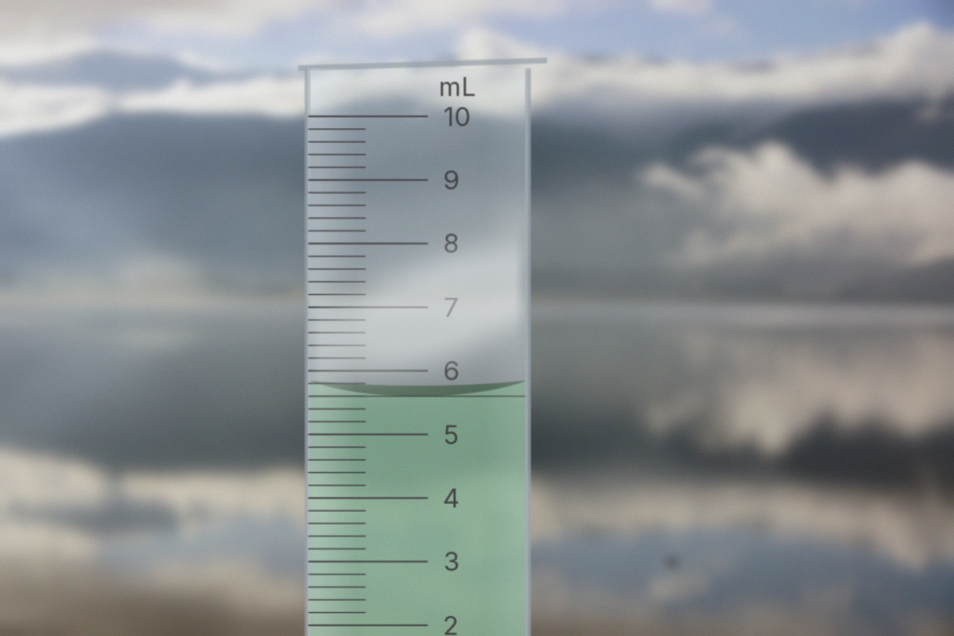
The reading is 5.6 mL
